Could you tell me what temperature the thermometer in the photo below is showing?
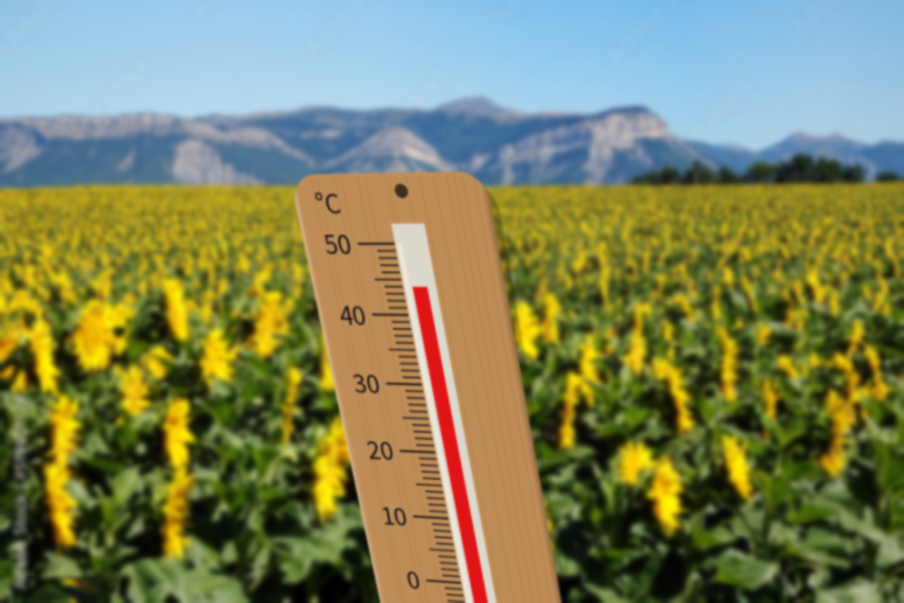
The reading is 44 °C
